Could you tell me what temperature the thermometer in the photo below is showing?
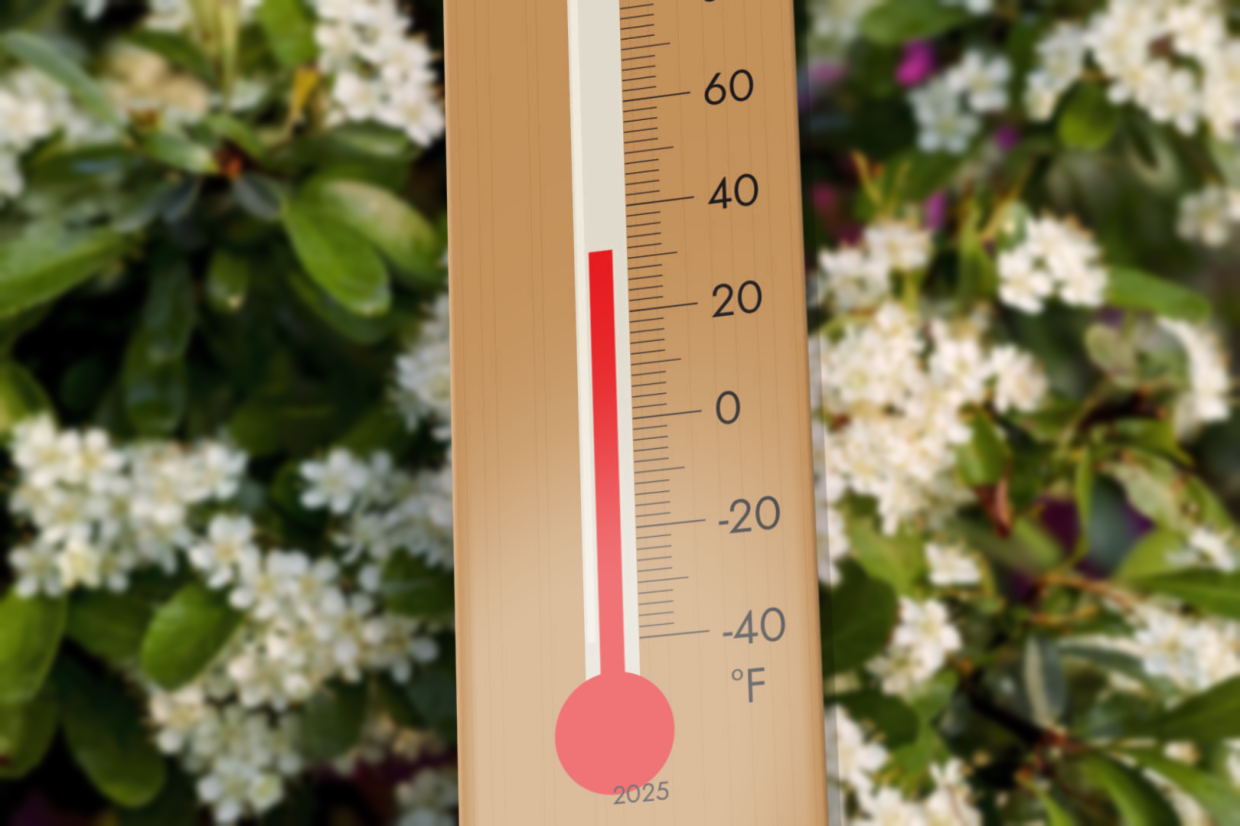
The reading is 32 °F
